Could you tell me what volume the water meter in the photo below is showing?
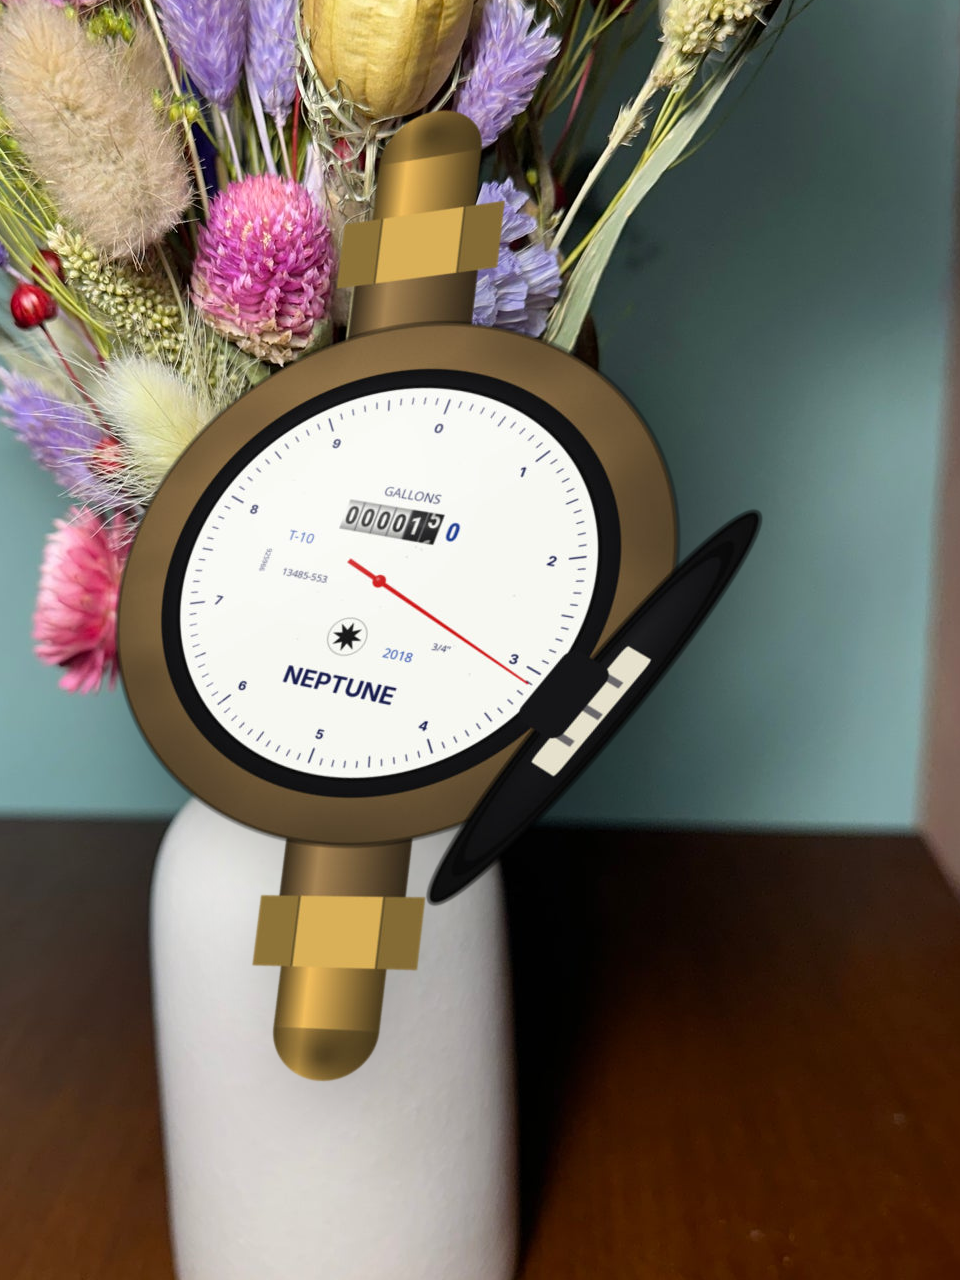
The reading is 153.1 gal
